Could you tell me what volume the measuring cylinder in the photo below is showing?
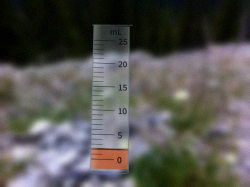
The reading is 2 mL
